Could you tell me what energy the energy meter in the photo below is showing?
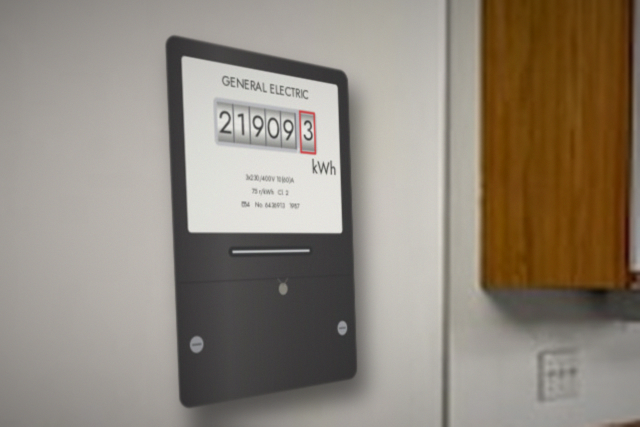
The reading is 21909.3 kWh
